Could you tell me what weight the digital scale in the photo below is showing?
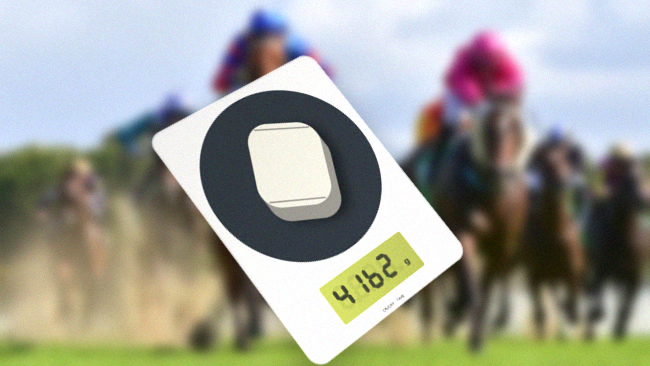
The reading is 4162 g
